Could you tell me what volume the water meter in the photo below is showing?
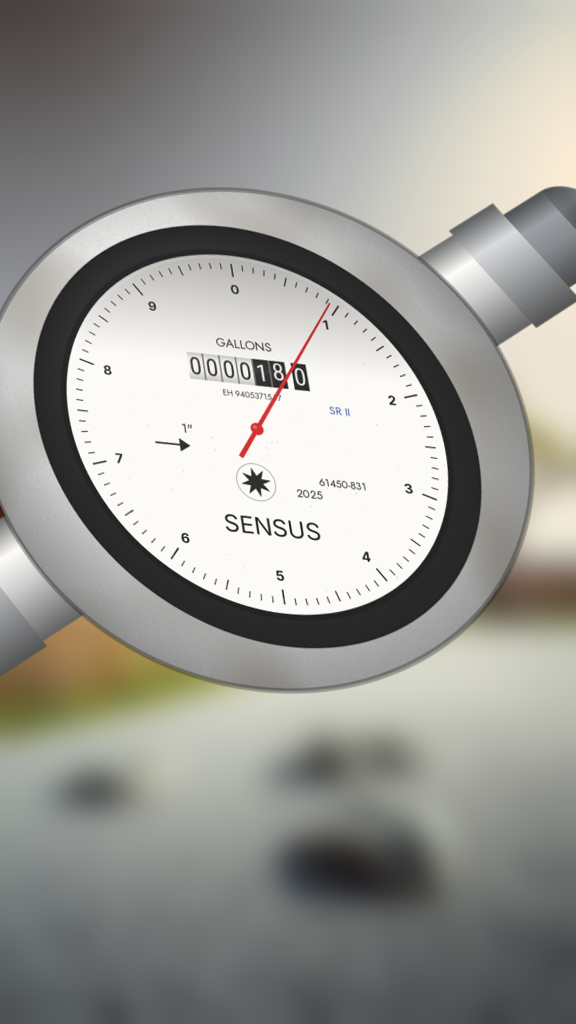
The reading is 180.9 gal
